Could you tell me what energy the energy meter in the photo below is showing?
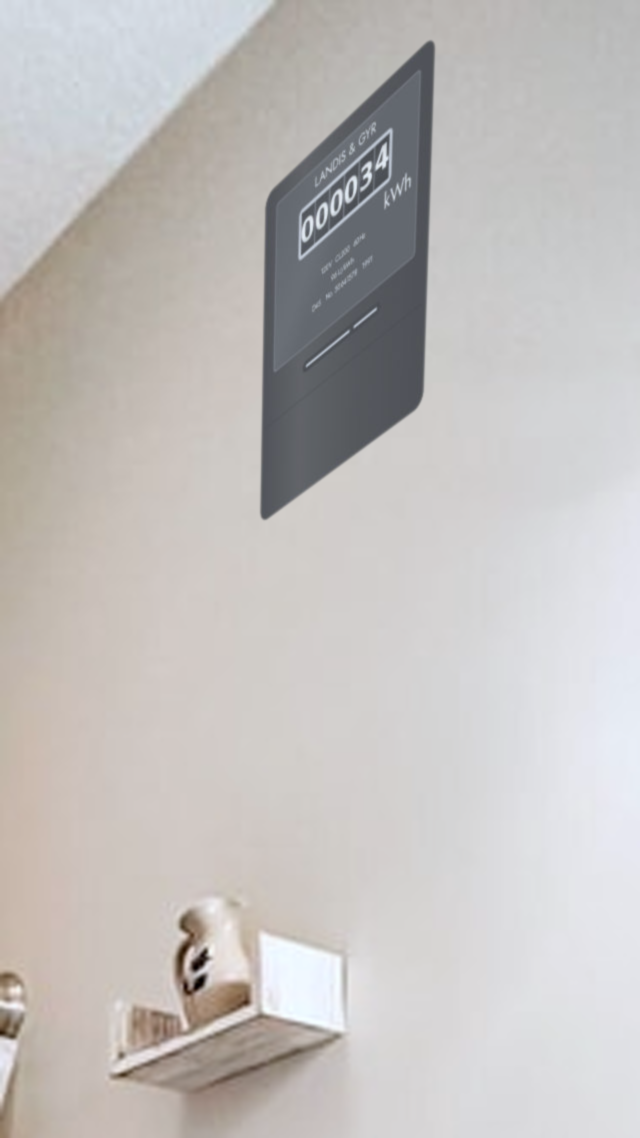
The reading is 34 kWh
